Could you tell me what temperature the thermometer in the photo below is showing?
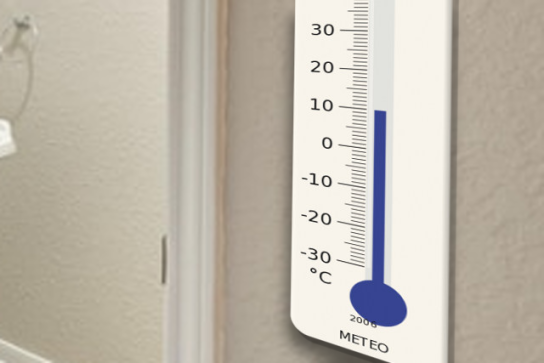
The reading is 10 °C
